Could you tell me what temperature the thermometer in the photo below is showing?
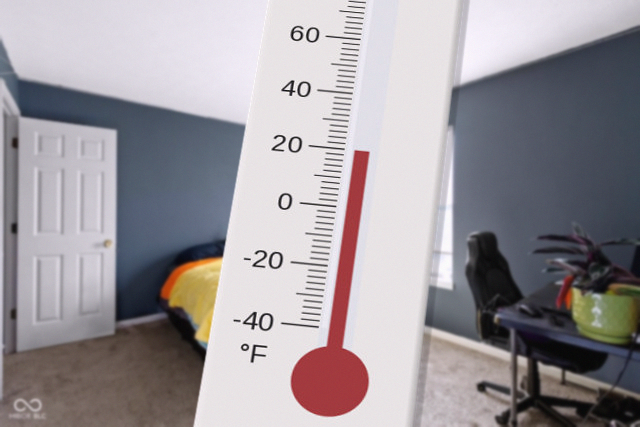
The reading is 20 °F
